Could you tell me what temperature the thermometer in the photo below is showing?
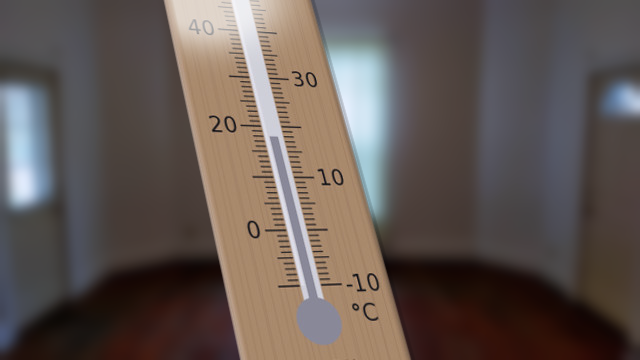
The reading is 18 °C
